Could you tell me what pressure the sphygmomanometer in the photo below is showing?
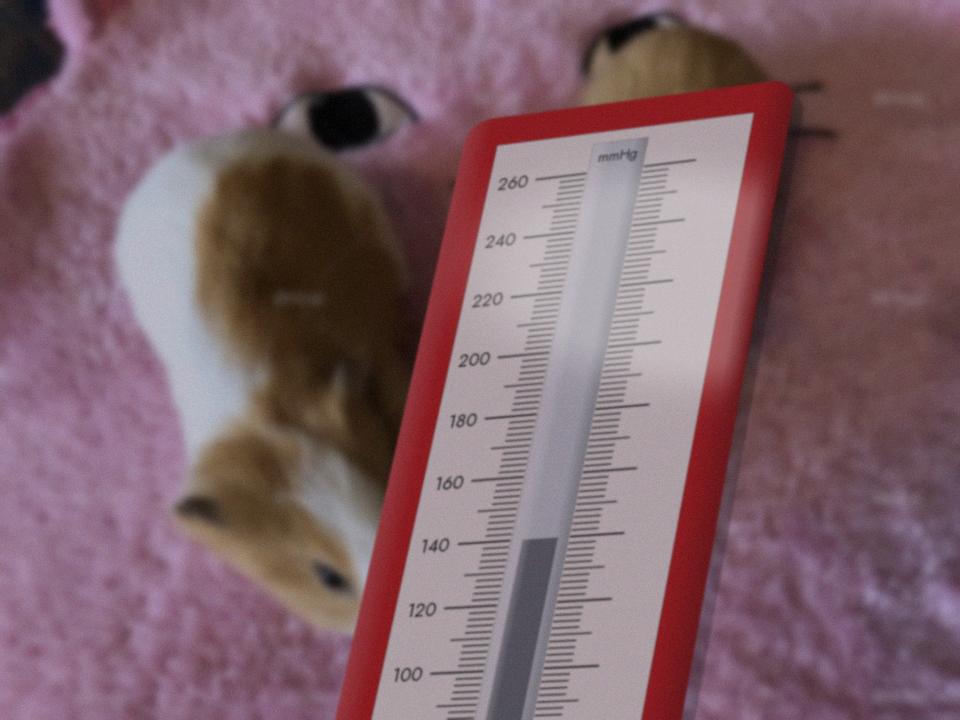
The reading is 140 mmHg
